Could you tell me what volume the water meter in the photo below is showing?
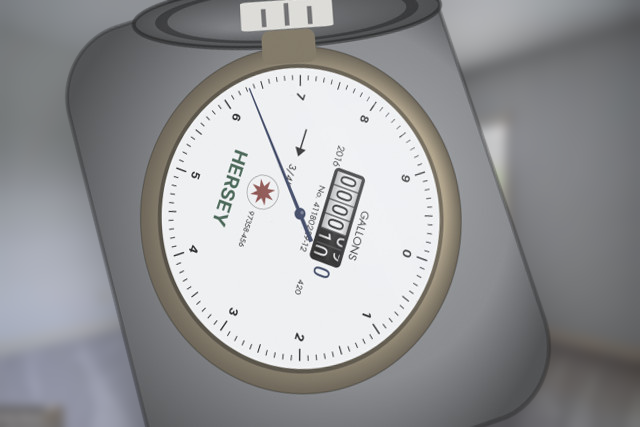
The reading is 96.3 gal
